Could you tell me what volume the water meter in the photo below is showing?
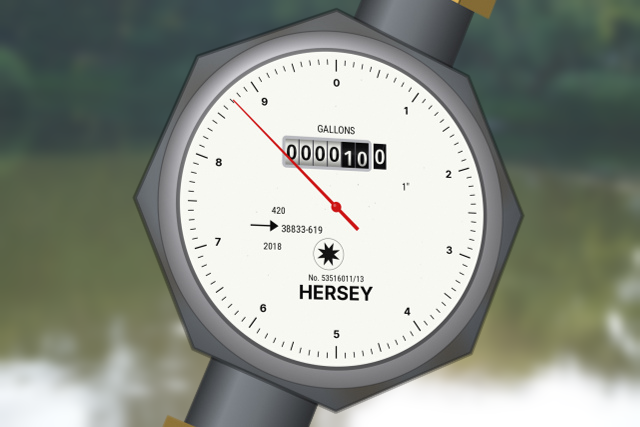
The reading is 98.7 gal
